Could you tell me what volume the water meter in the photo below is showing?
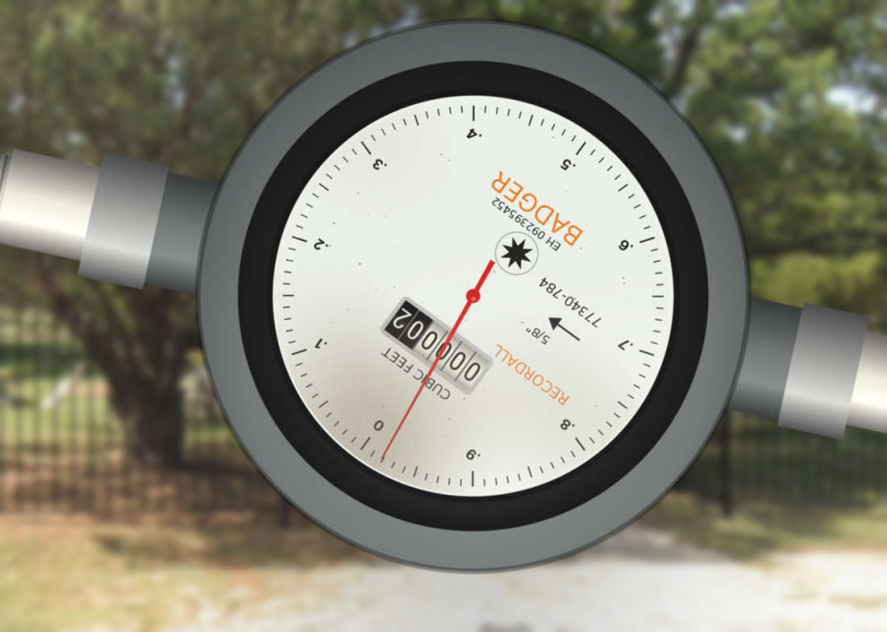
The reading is 1.98 ft³
